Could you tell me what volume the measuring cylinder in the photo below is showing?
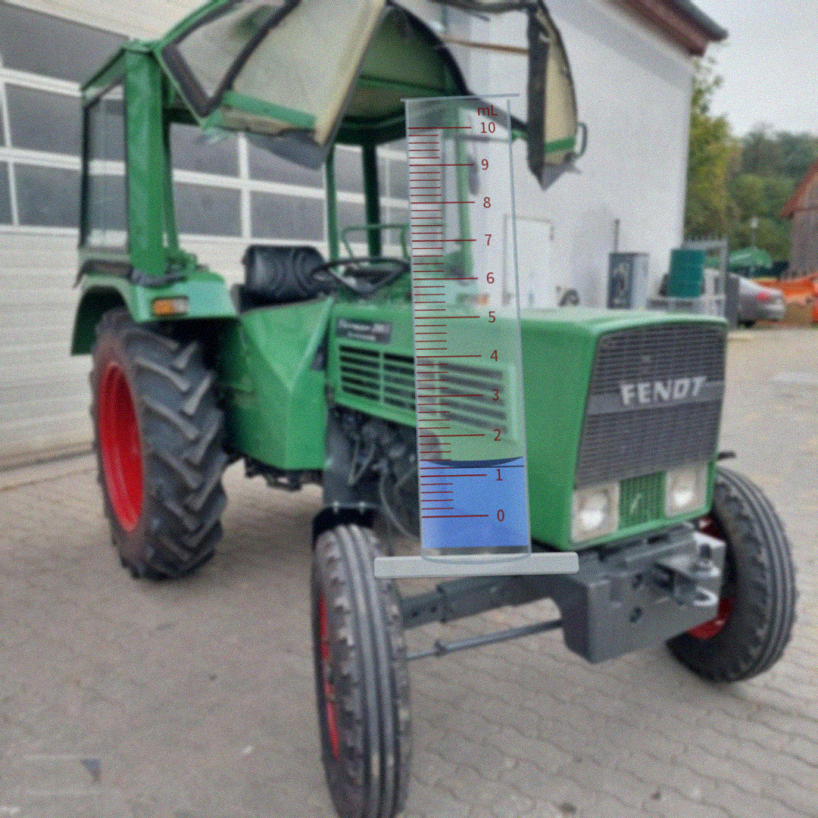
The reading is 1.2 mL
